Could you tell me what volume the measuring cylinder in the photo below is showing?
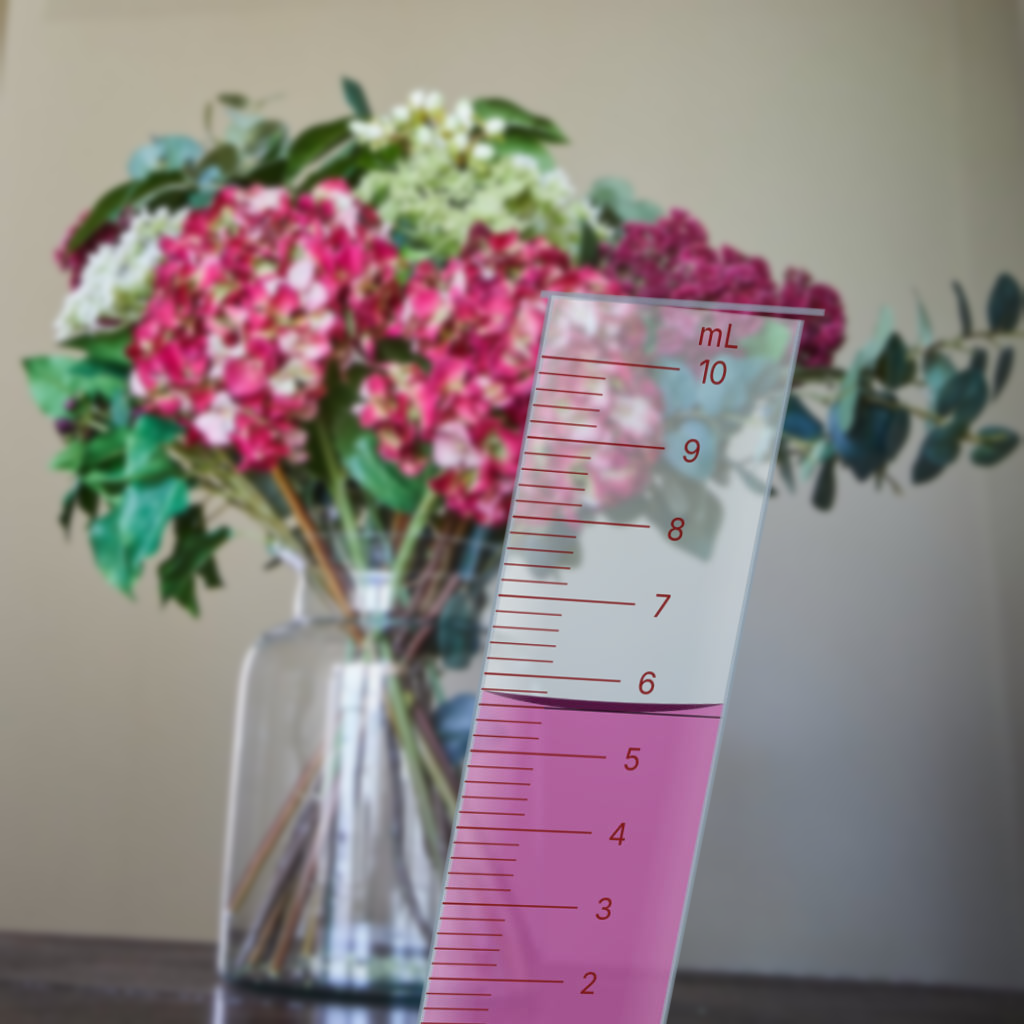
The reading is 5.6 mL
